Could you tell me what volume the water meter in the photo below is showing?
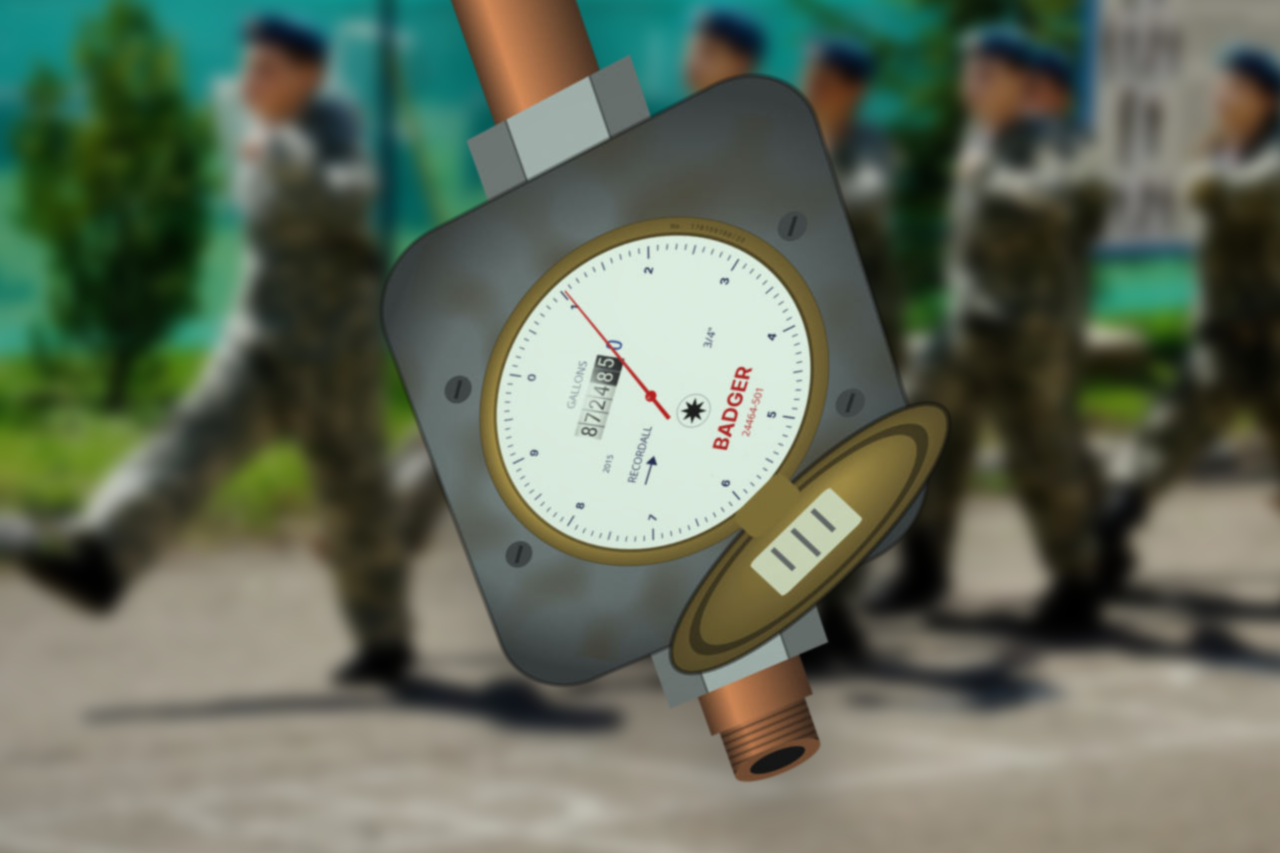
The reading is 8724851.0 gal
